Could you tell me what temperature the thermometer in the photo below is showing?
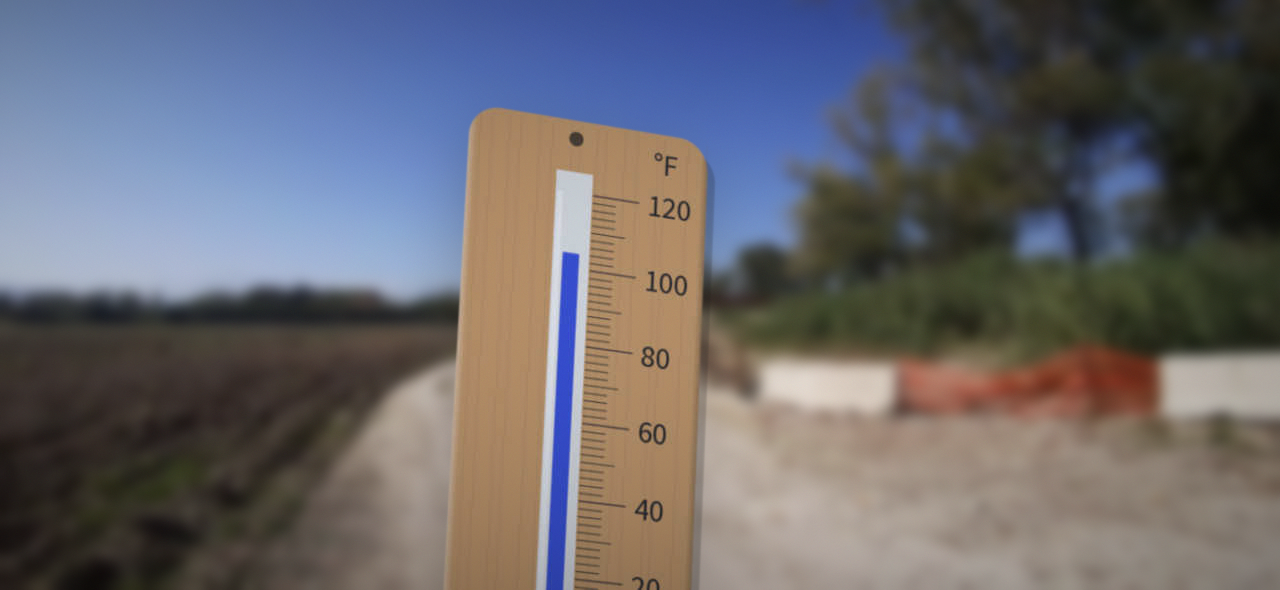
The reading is 104 °F
